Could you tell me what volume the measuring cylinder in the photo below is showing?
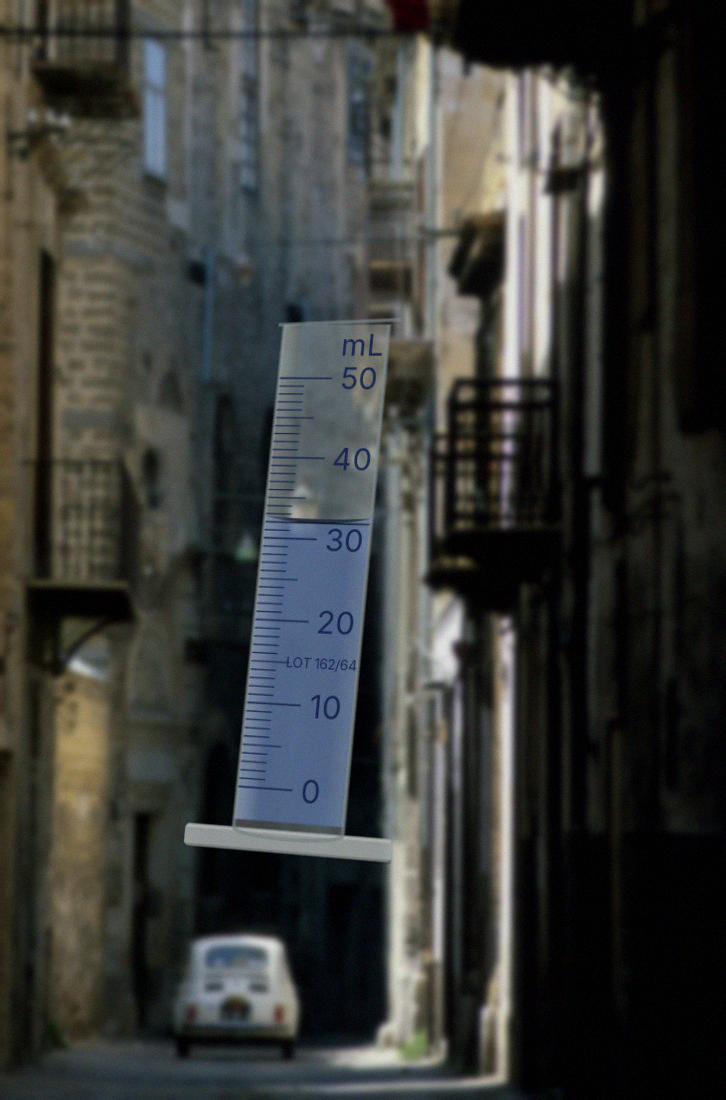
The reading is 32 mL
